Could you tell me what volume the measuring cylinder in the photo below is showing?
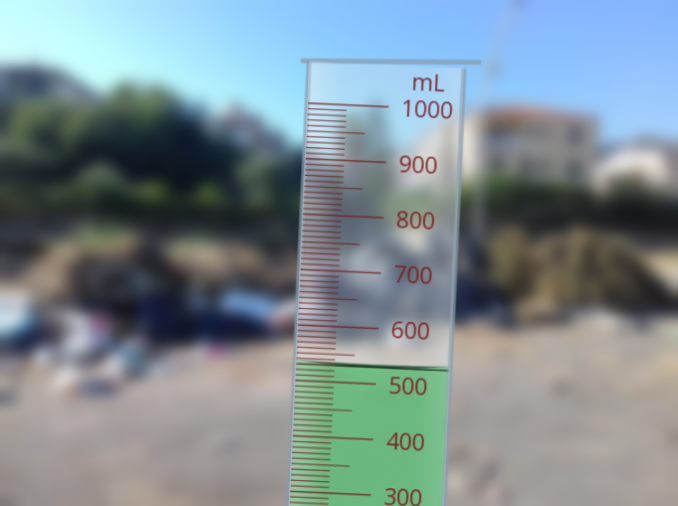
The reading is 530 mL
